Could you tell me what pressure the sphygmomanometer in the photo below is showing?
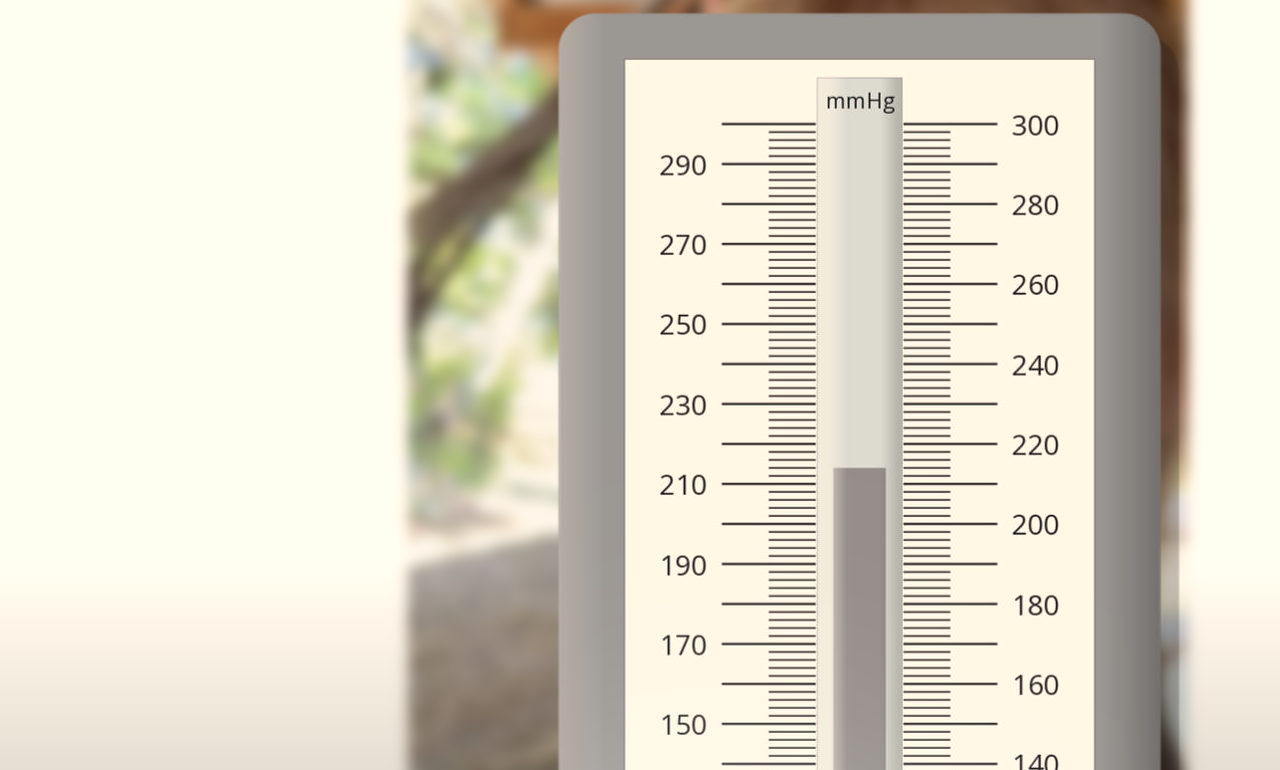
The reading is 214 mmHg
